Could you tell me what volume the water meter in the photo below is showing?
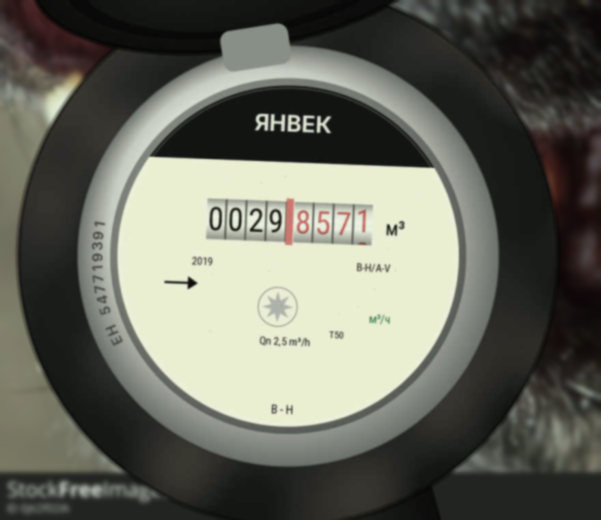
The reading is 29.8571 m³
